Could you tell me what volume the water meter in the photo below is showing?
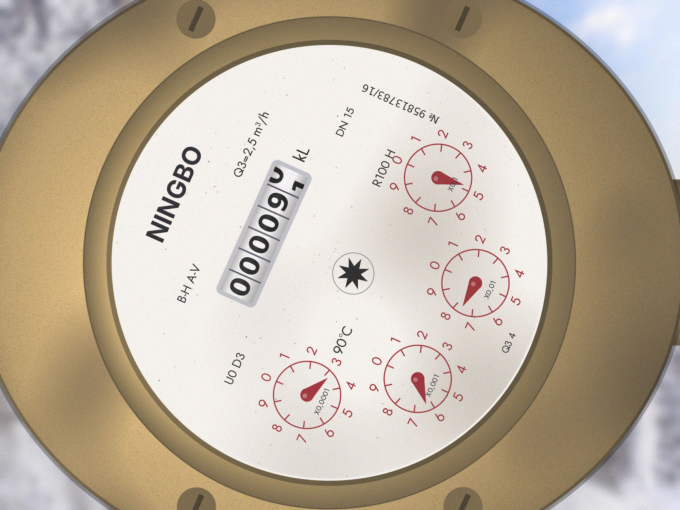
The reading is 90.4763 kL
